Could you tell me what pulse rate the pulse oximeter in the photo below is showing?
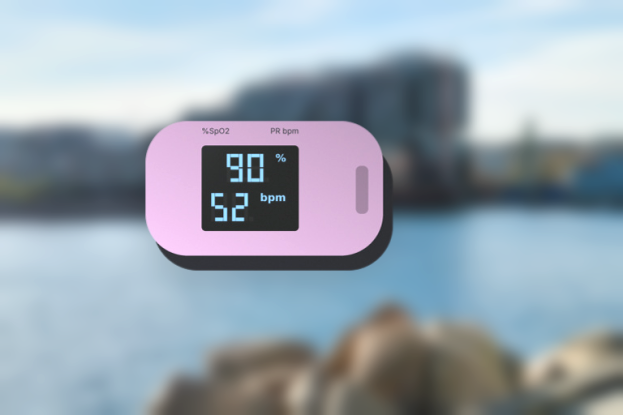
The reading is 52 bpm
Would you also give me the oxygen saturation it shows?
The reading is 90 %
